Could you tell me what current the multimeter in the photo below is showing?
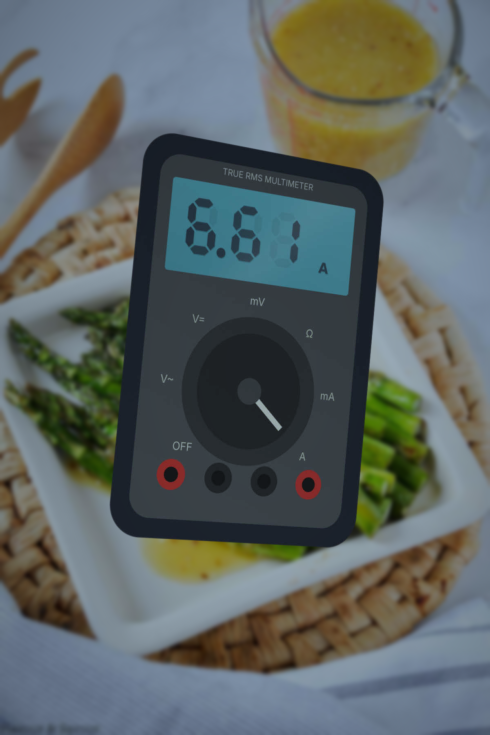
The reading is 6.61 A
